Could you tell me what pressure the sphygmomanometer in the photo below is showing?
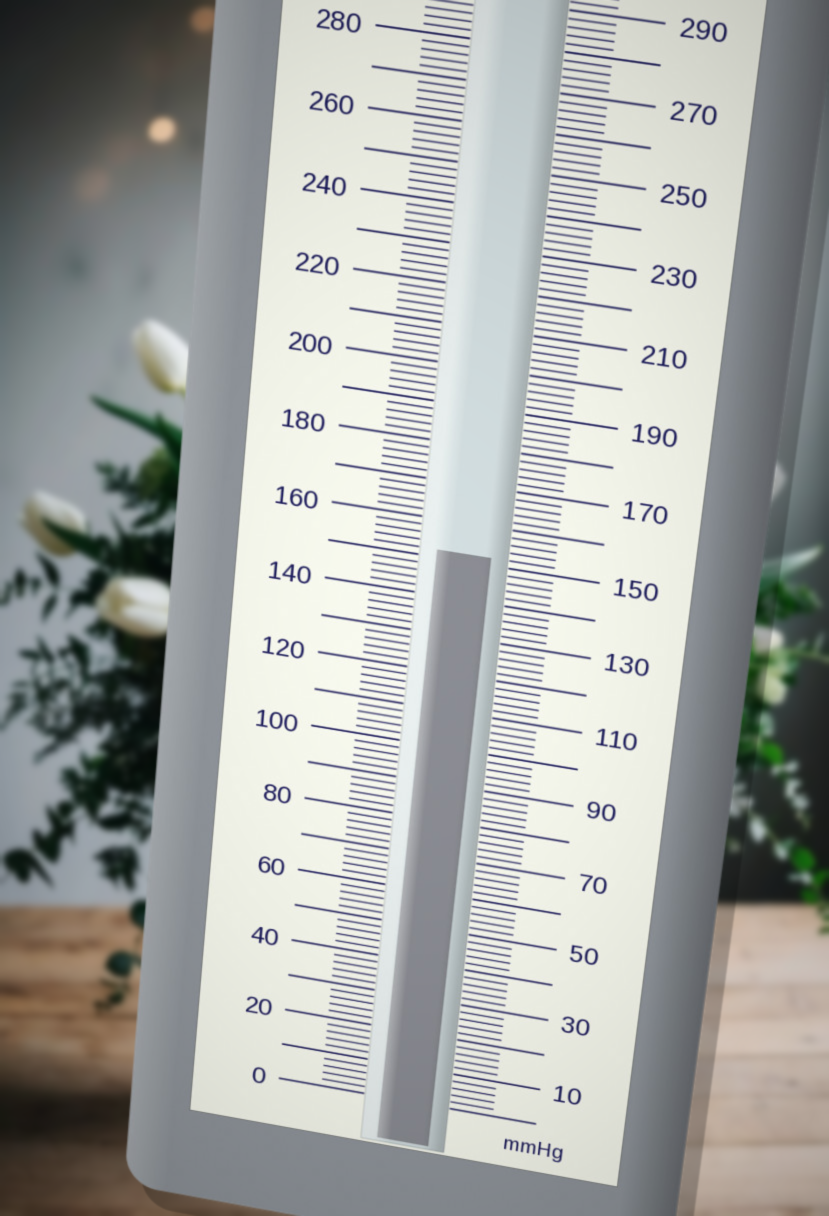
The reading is 152 mmHg
